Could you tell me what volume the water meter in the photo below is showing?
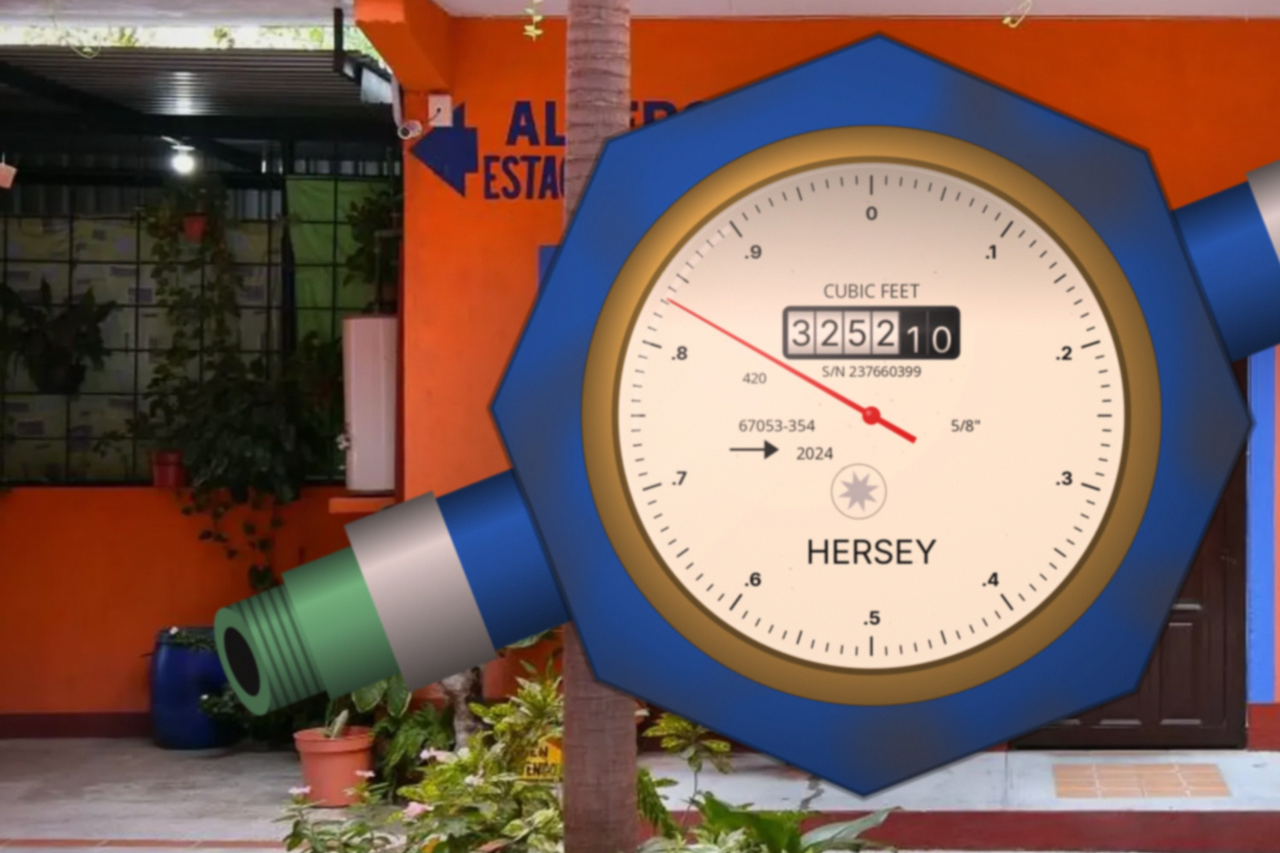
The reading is 325209.83 ft³
